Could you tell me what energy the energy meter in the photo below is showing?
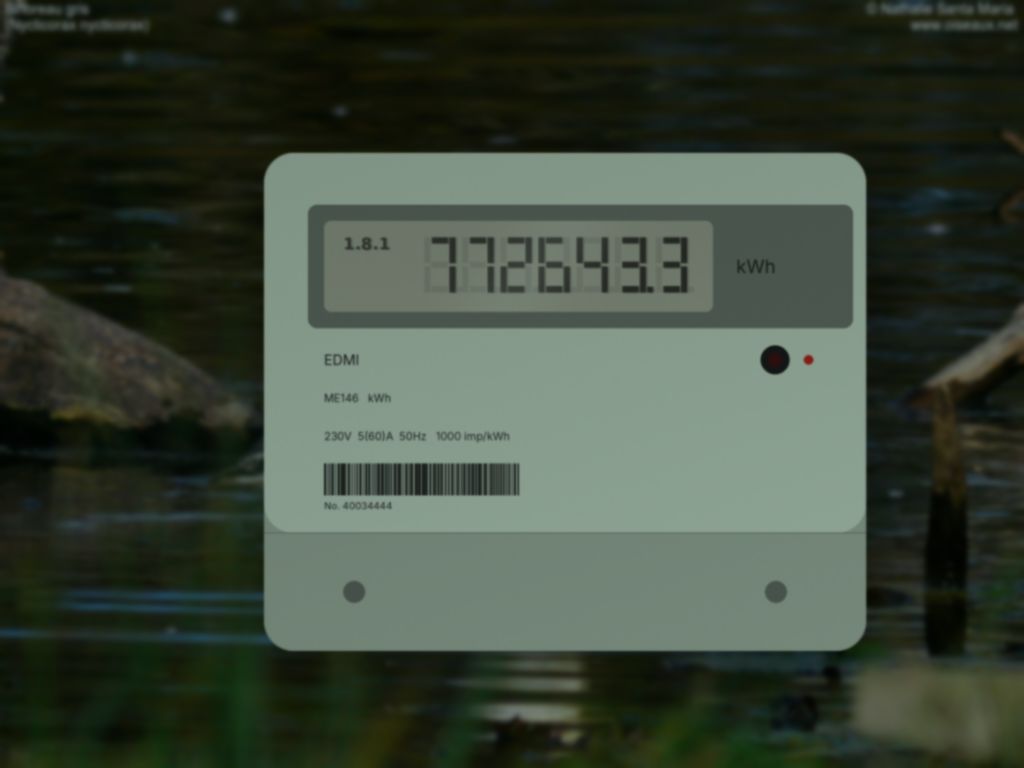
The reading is 772643.3 kWh
